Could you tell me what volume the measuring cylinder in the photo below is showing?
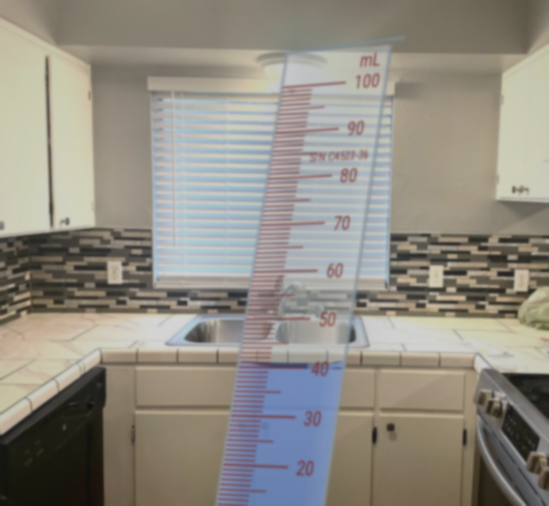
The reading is 40 mL
